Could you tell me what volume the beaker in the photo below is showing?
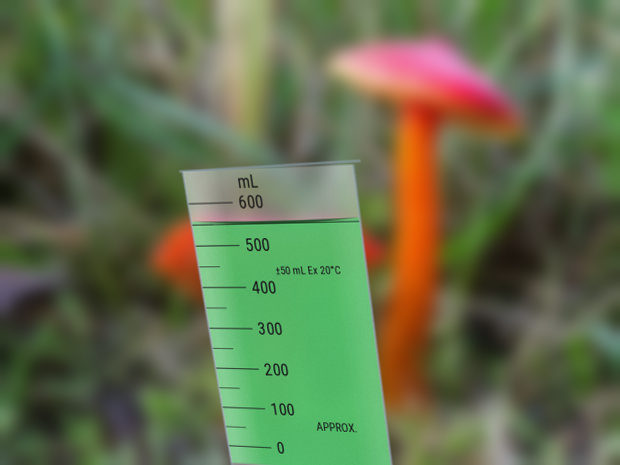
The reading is 550 mL
